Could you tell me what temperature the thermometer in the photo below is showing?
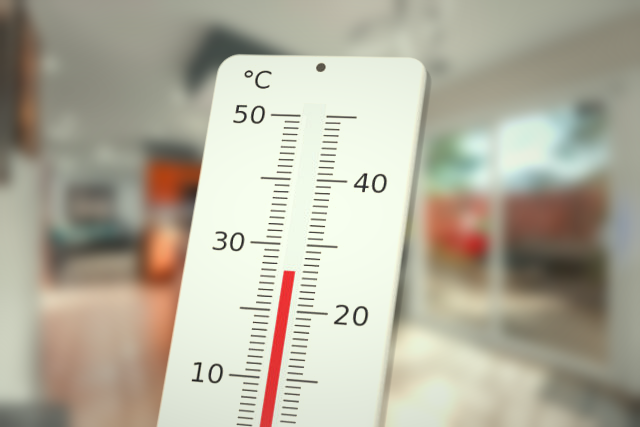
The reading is 26 °C
